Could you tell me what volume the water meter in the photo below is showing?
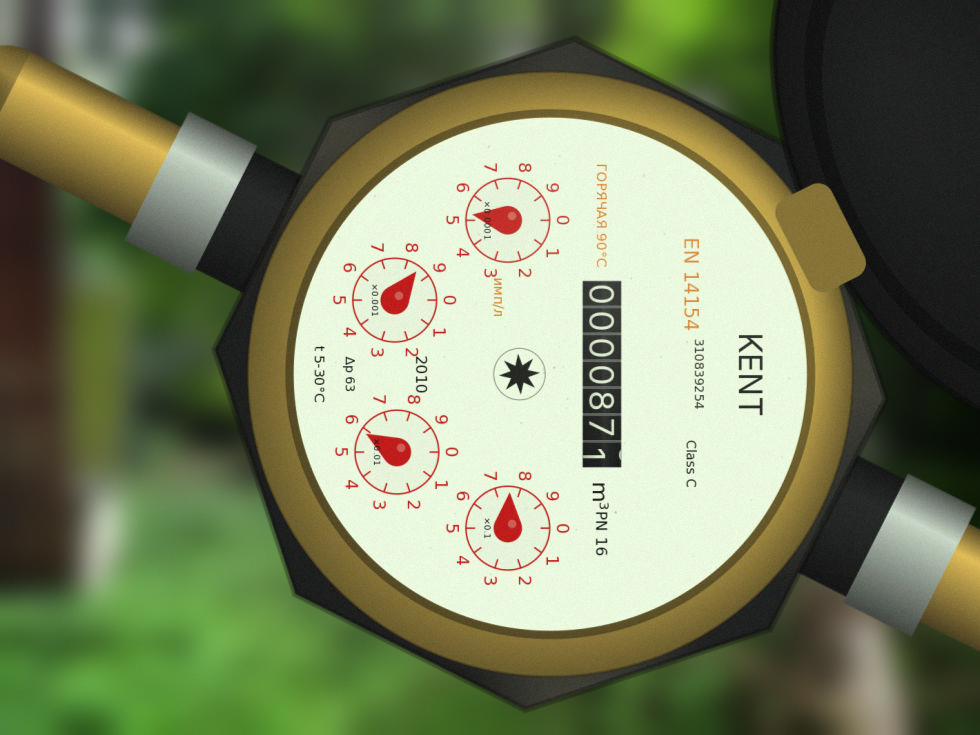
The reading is 870.7585 m³
